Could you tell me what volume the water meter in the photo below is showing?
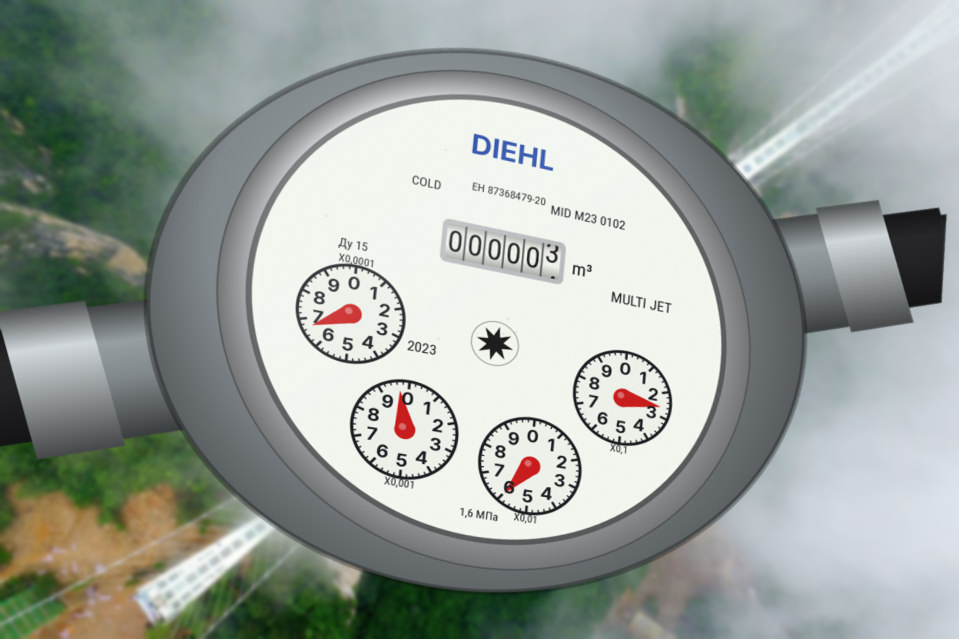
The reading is 3.2596 m³
